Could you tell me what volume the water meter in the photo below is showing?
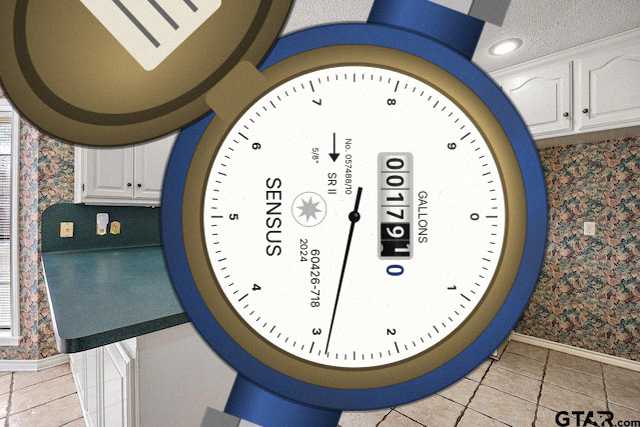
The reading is 17912.8 gal
